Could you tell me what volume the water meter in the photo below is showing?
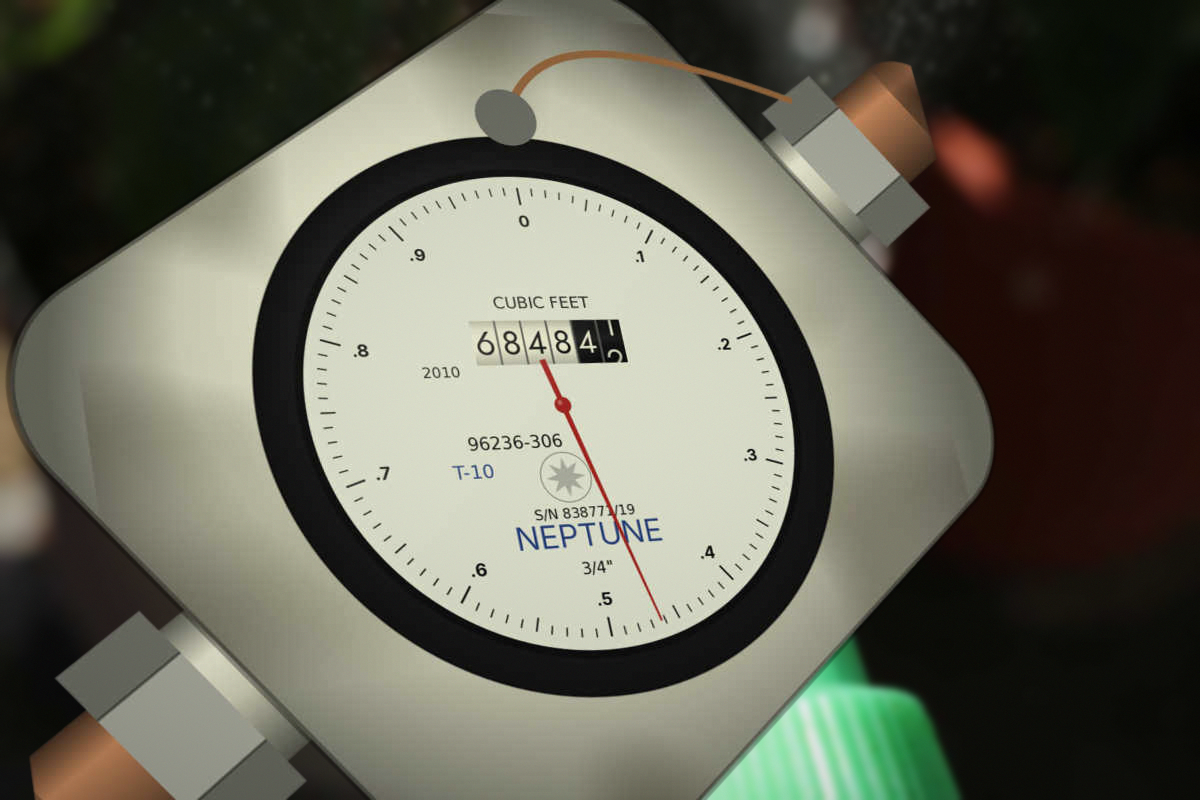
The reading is 684841.46 ft³
